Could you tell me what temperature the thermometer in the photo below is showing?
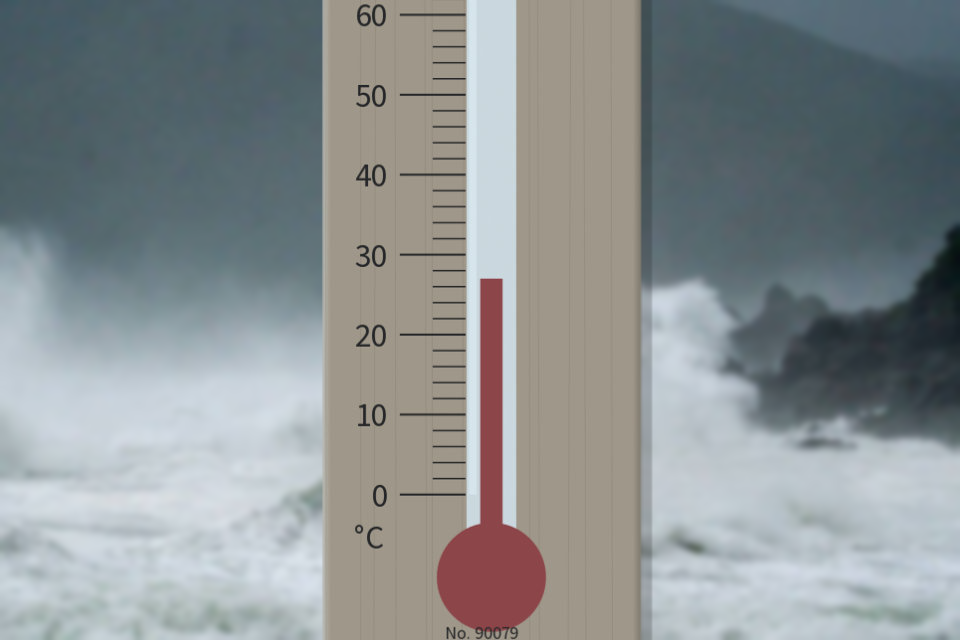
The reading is 27 °C
